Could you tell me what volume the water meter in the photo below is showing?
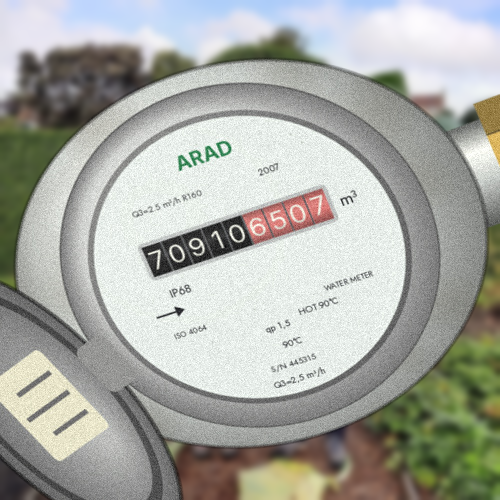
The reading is 70910.6507 m³
